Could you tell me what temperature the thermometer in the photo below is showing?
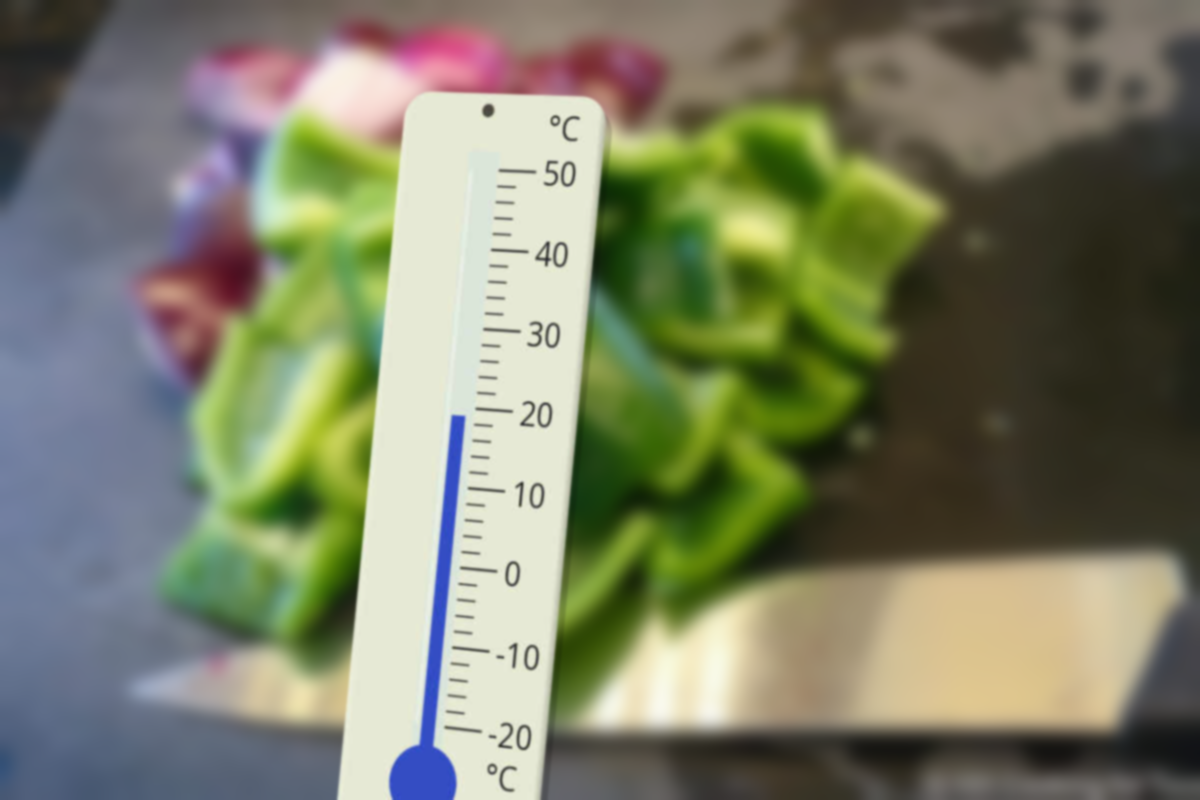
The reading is 19 °C
